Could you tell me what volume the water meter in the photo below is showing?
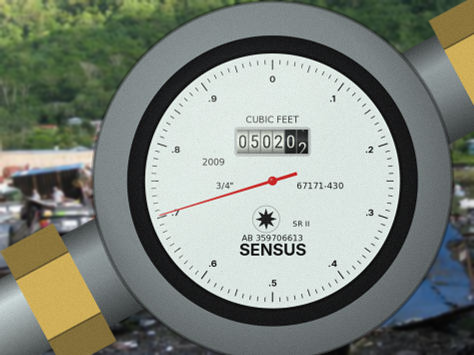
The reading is 50201.70 ft³
